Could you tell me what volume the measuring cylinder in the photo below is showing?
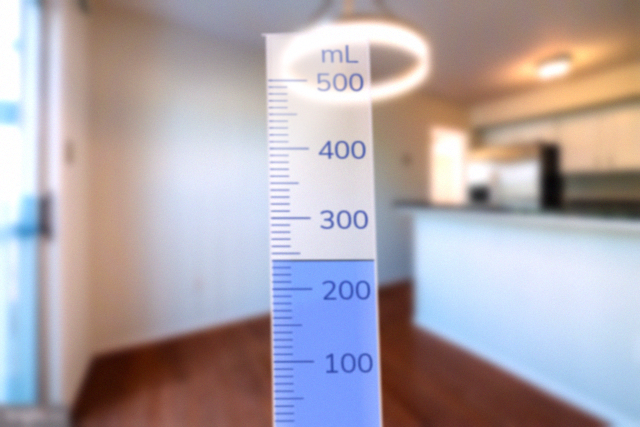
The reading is 240 mL
